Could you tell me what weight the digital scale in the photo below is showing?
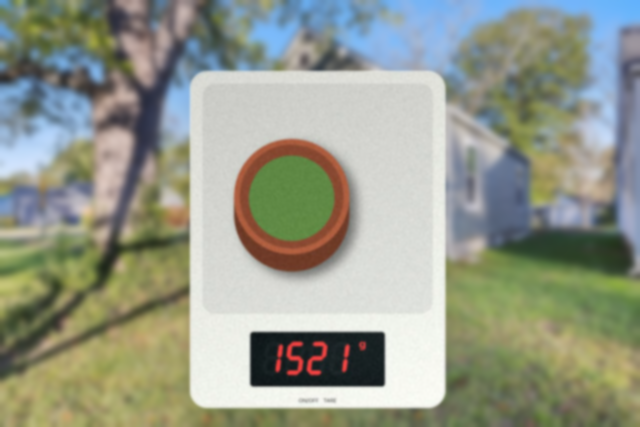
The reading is 1521 g
